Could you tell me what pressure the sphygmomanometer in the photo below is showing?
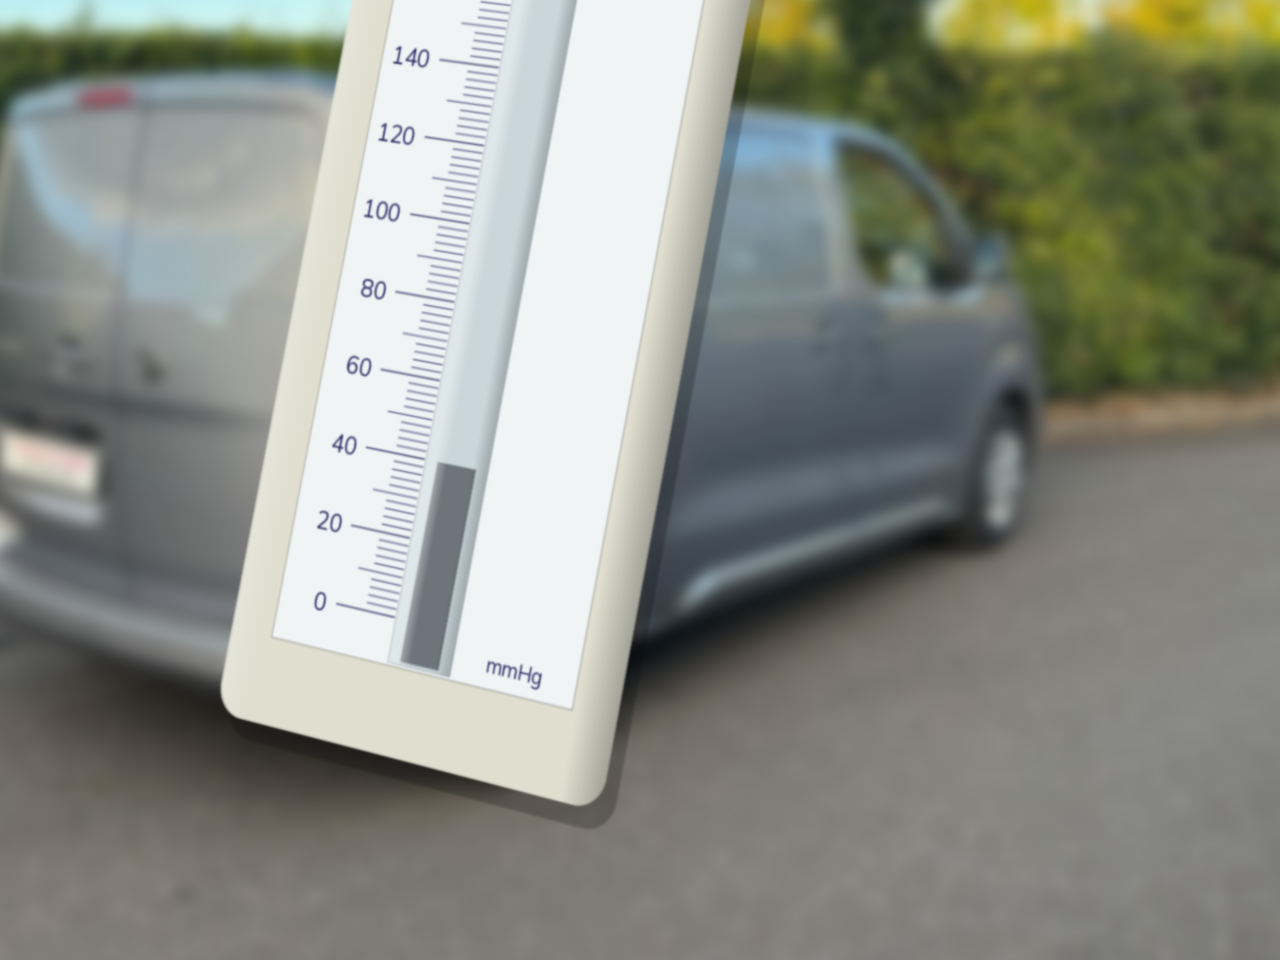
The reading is 40 mmHg
